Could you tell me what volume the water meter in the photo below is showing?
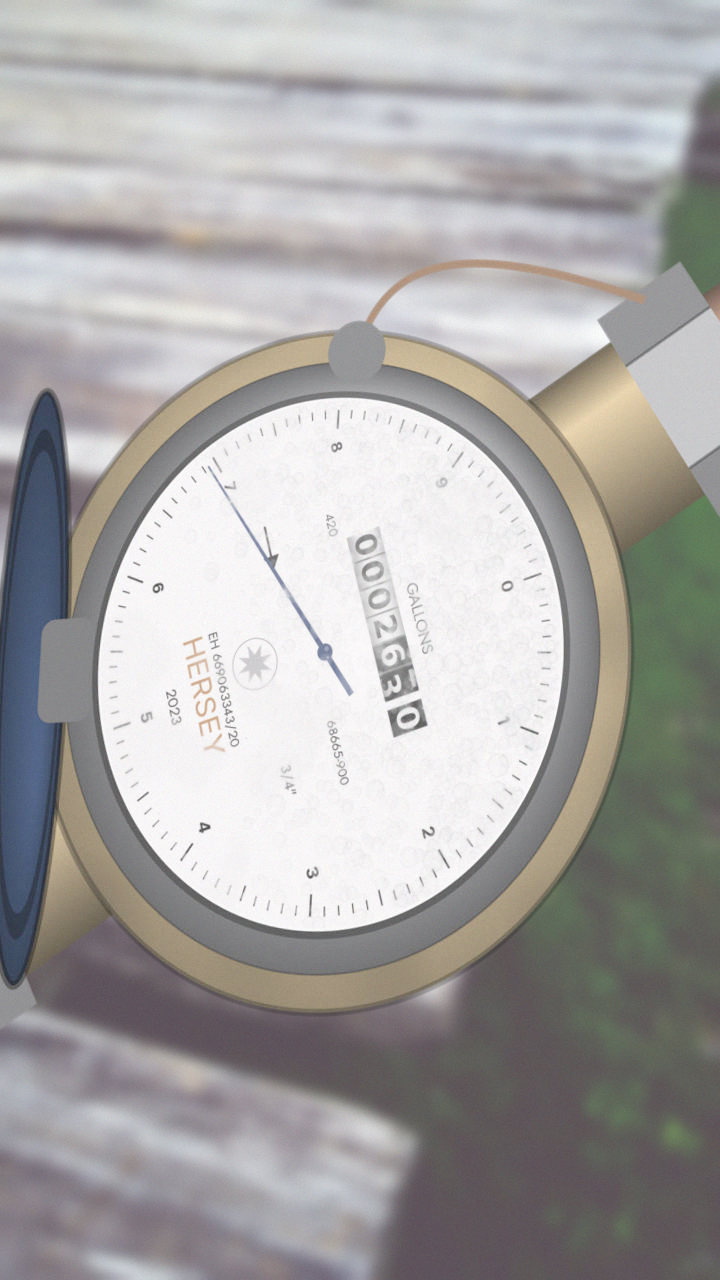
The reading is 2626.9 gal
